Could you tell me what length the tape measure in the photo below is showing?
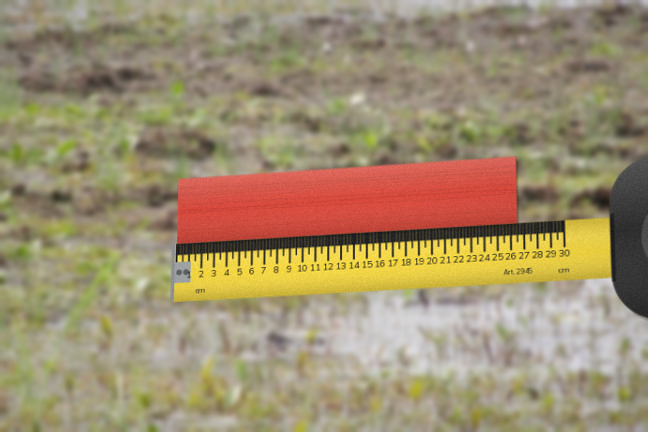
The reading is 26.5 cm
